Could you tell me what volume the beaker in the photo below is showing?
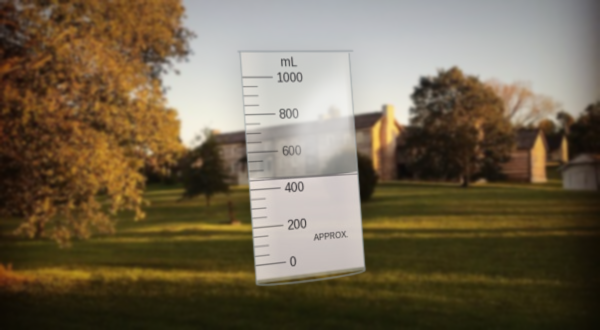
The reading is 450 mL
